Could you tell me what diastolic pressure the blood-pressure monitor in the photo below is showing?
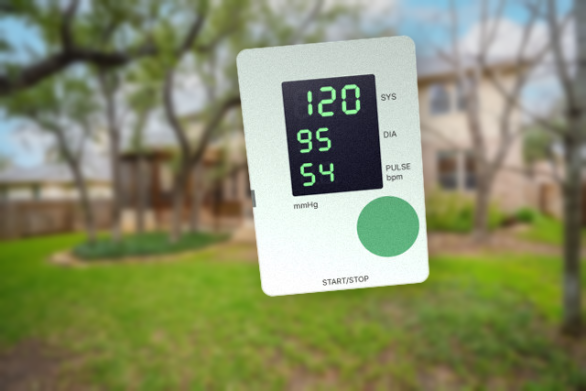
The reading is 95 mmHg
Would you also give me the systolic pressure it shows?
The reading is 120 mmHg
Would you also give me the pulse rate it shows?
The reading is 54 bpm
